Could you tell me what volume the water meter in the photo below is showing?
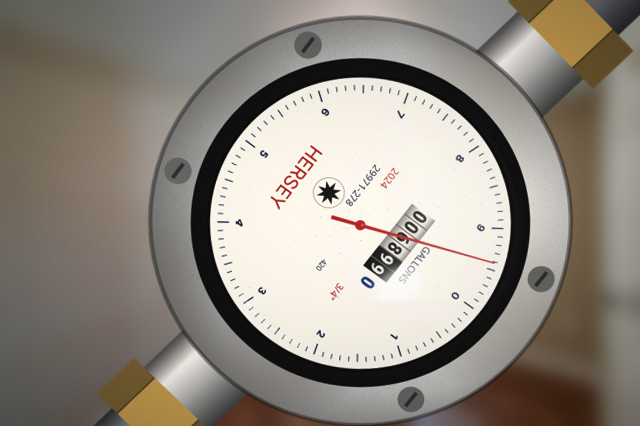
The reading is 68989.4 gal
